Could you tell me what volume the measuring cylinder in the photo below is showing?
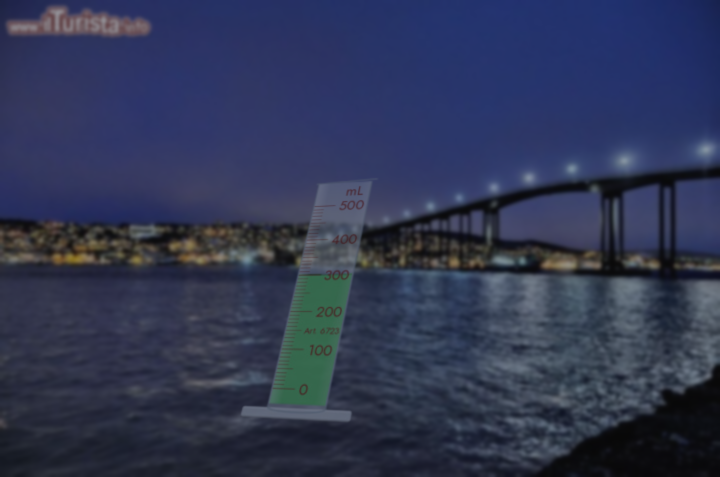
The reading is 300 mL
